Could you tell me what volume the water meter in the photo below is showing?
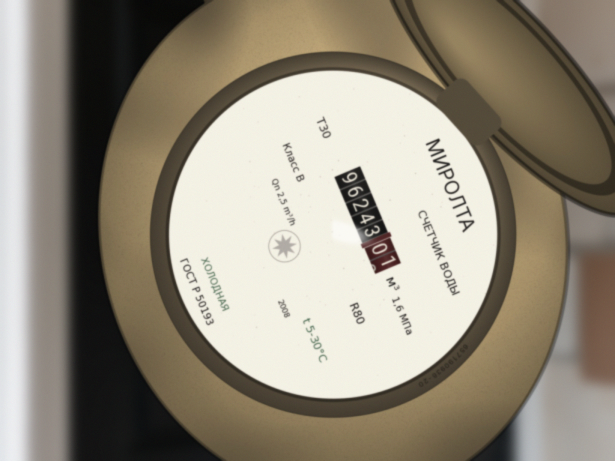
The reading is 96243.01 m³
